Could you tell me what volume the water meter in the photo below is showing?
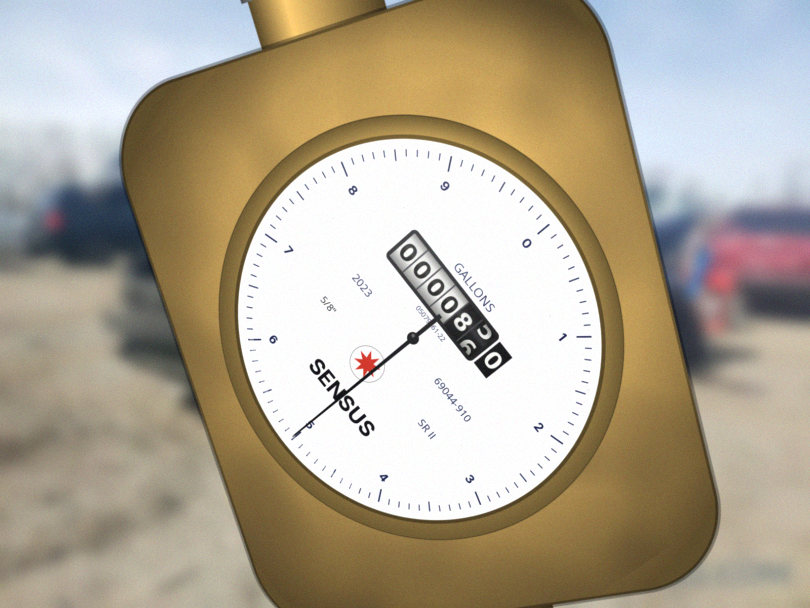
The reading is 855.0 gal
